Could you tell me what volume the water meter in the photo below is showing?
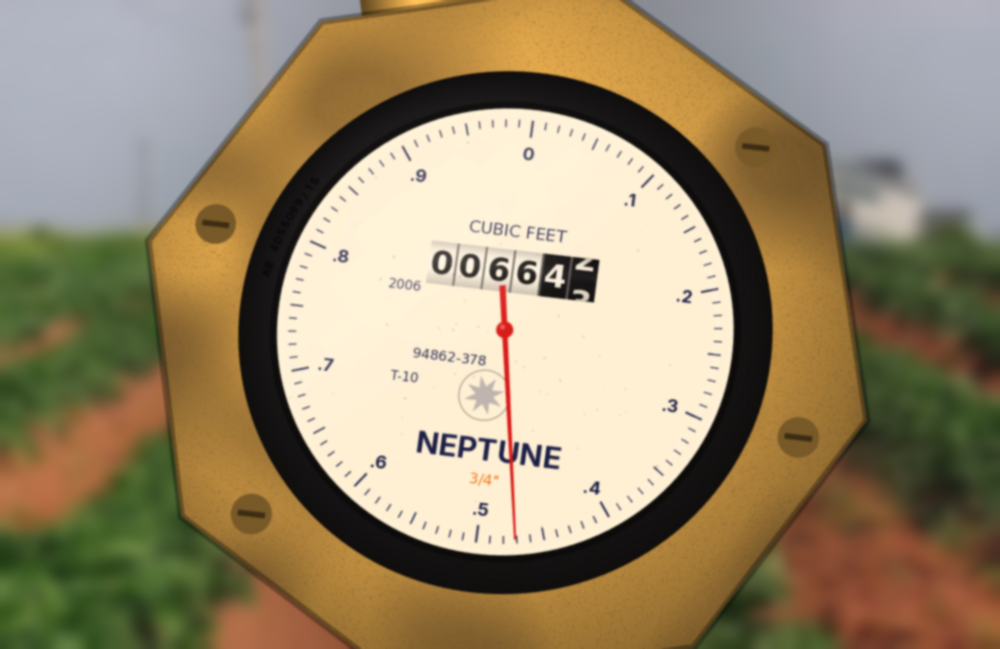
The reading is 6642.47 ft³
